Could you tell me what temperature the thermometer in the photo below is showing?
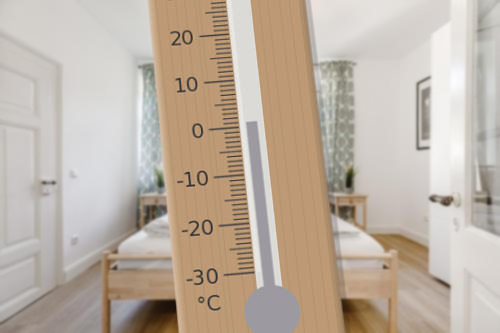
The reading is 1 °C
